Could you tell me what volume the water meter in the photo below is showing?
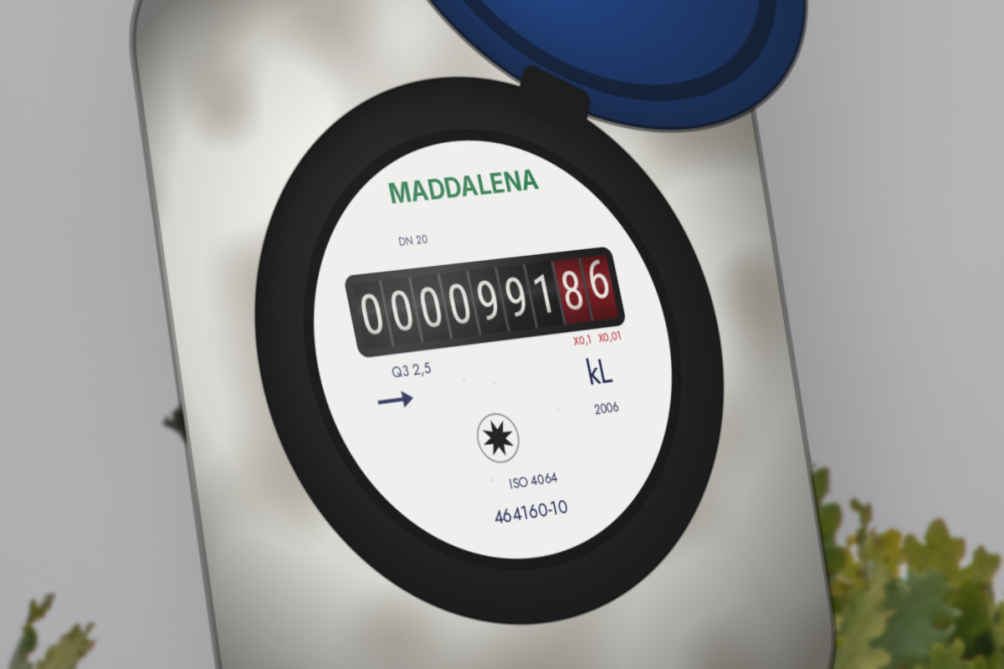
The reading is 991.86 kL
